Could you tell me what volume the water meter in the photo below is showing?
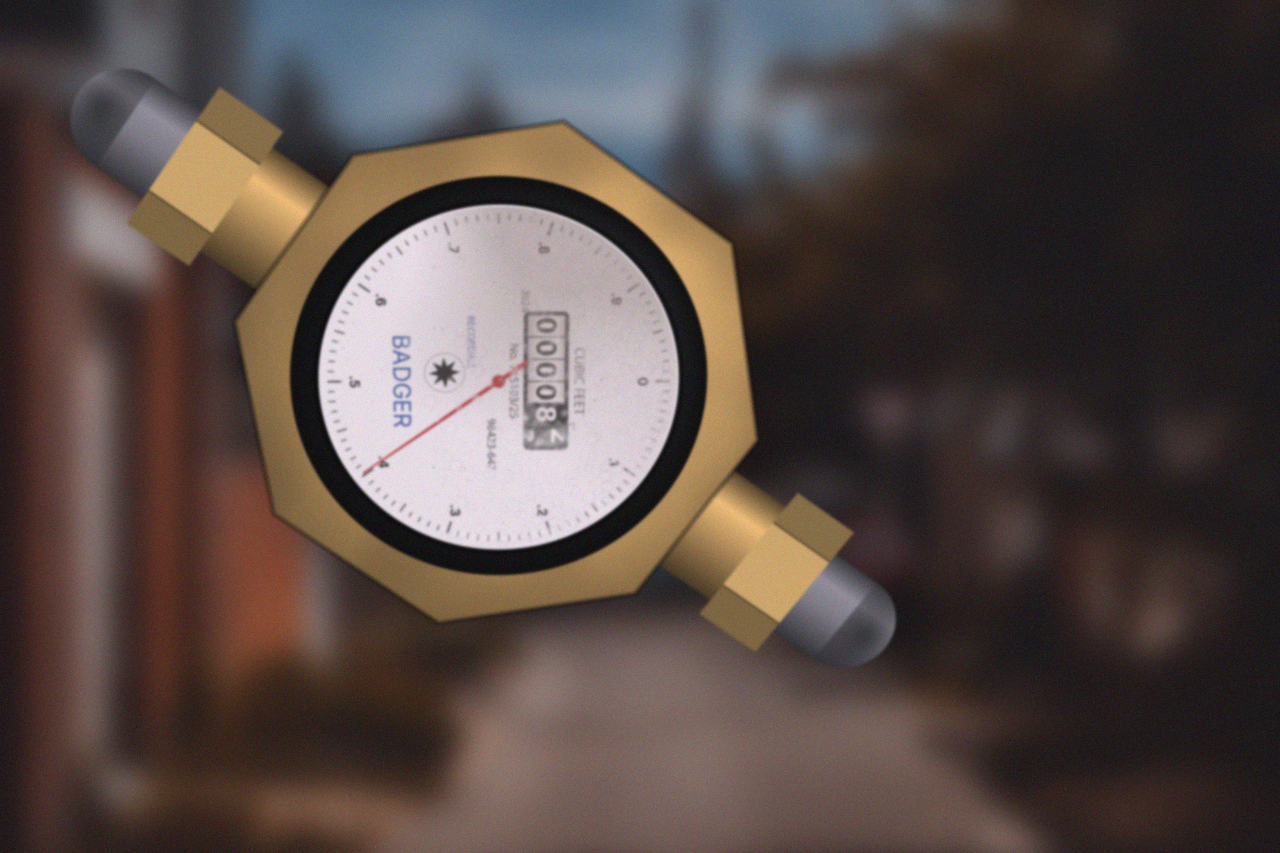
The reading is 82.40 ft³
